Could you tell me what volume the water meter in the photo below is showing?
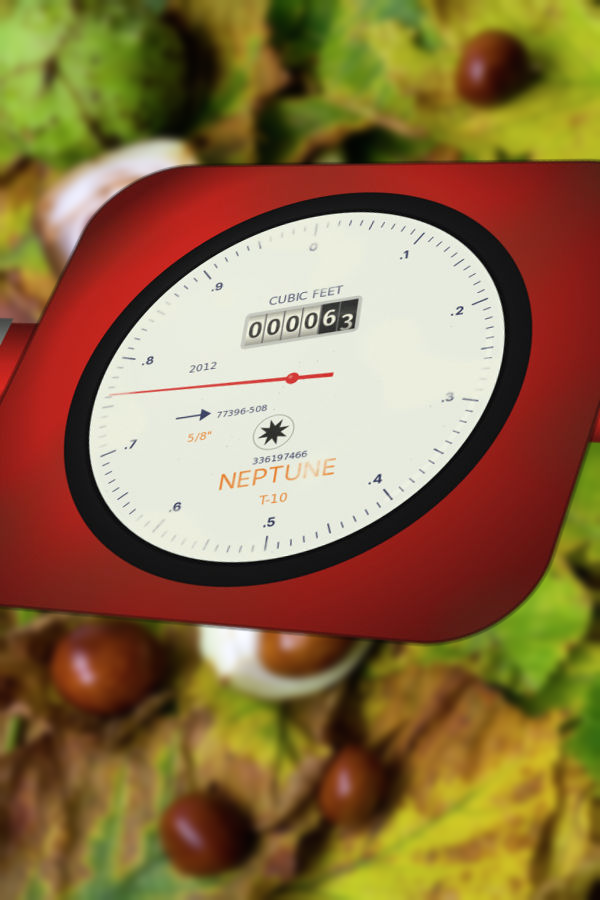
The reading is 62.76 ft³
